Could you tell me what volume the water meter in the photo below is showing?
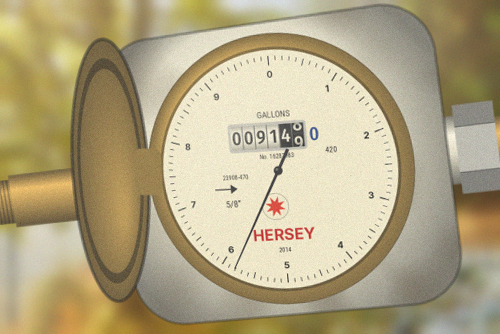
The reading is 91485.8 gal
